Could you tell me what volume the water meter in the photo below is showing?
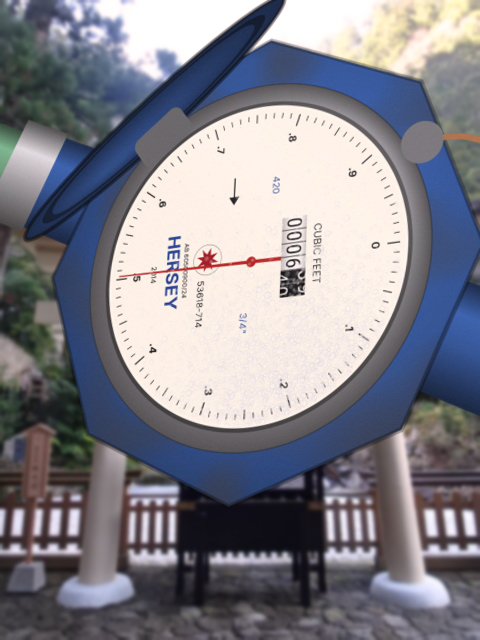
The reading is 639.50 ft³
